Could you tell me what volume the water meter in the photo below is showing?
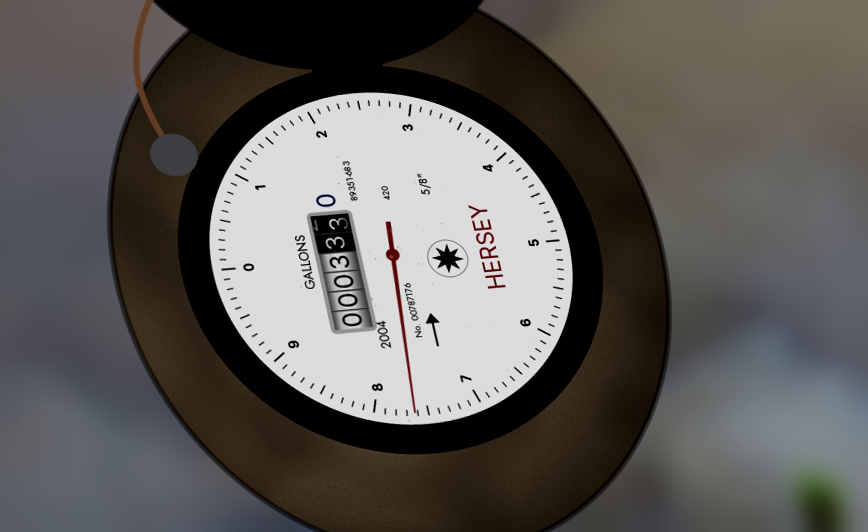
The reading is 3327.6 gal
